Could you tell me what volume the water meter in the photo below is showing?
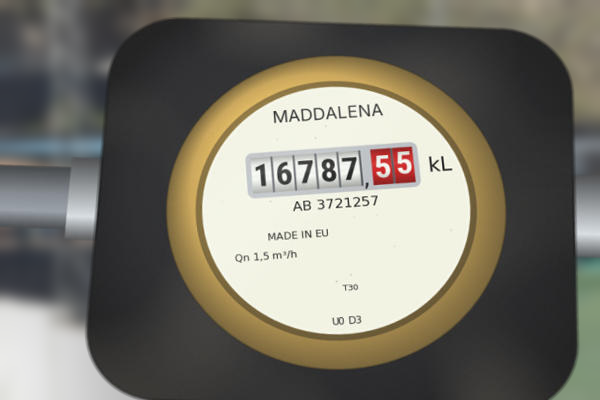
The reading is 16787.55 kL
